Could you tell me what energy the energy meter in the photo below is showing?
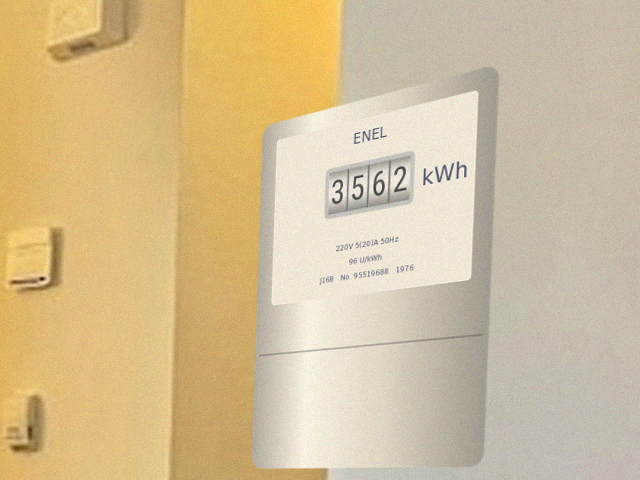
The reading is 3562 kWh
